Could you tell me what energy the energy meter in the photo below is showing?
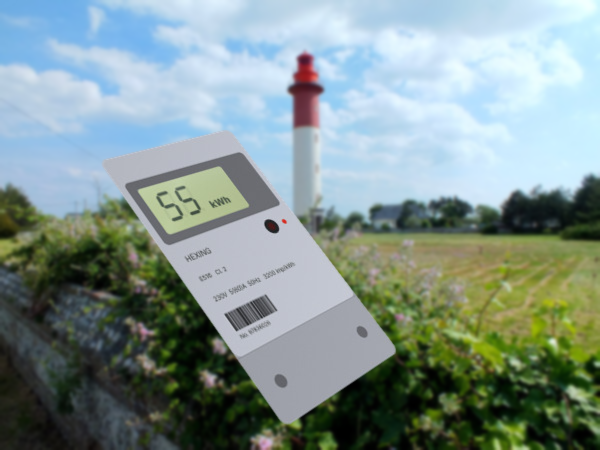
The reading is 55 kWh
